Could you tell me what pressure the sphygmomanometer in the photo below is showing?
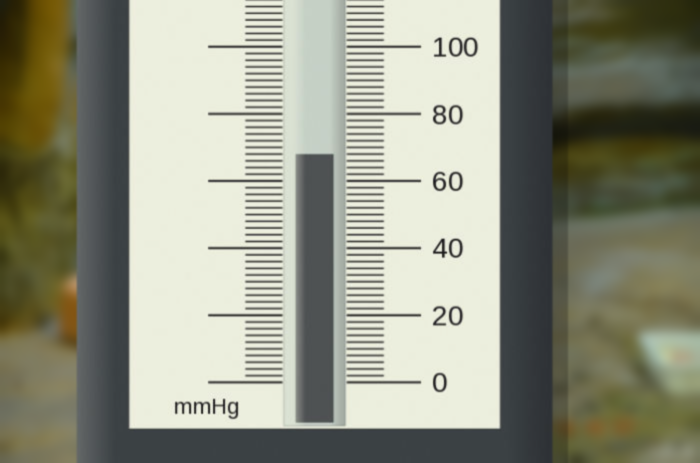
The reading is 68 mmHg
